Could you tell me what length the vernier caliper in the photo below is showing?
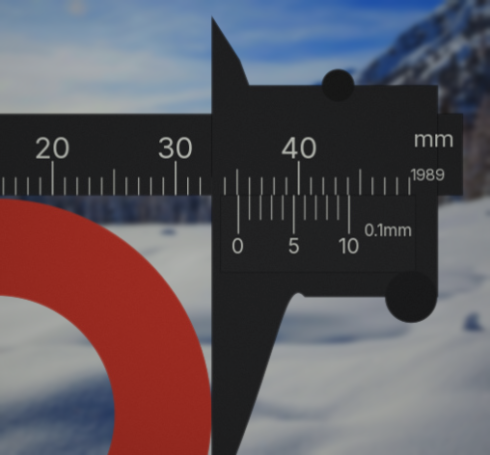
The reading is 35.1 mm
